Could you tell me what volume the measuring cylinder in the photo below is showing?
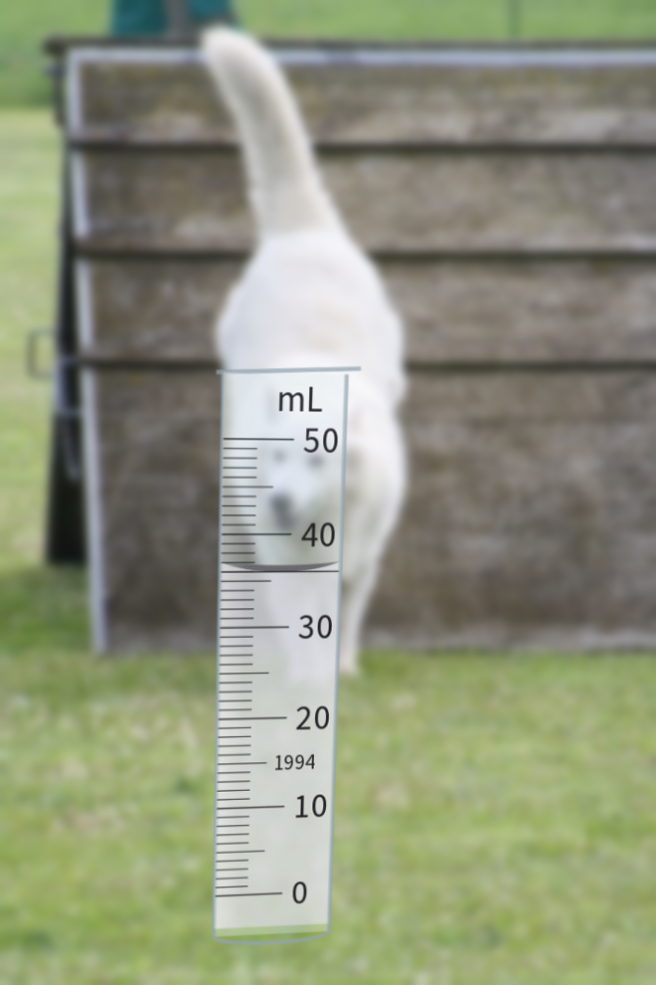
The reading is 36 mL
